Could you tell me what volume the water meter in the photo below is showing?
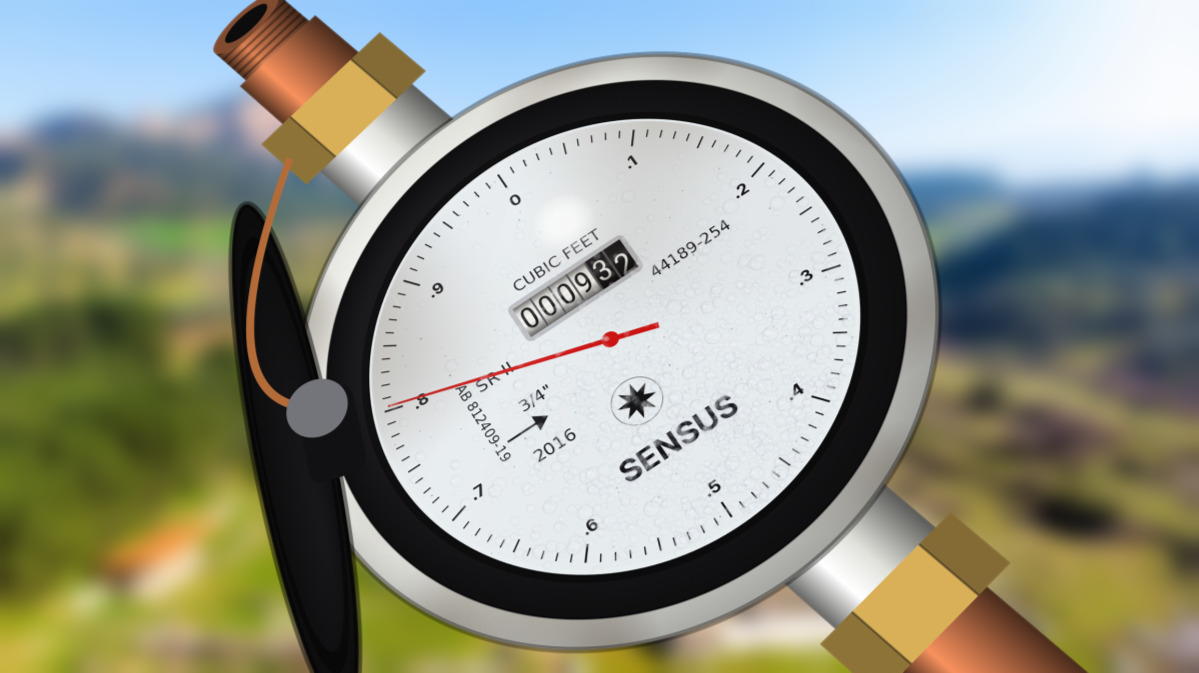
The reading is 931.80 ft³
